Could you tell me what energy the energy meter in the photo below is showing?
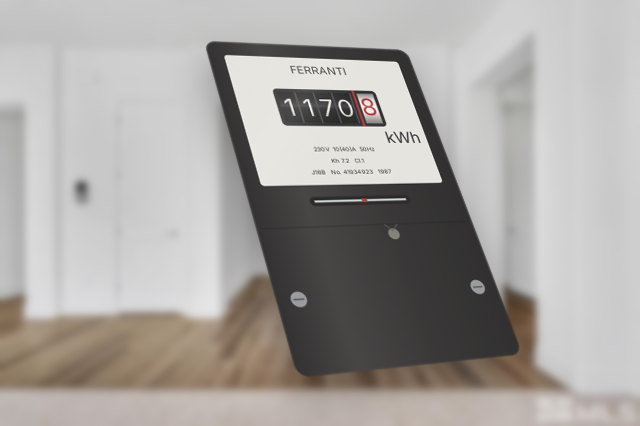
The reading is 1170.8 kWh
